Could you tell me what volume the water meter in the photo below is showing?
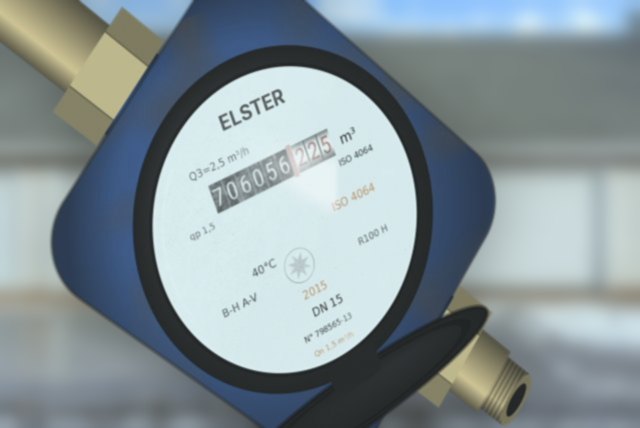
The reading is 706056.225 m³
